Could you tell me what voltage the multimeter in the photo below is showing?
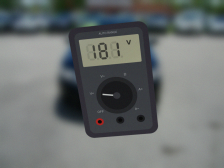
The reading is 181 V
